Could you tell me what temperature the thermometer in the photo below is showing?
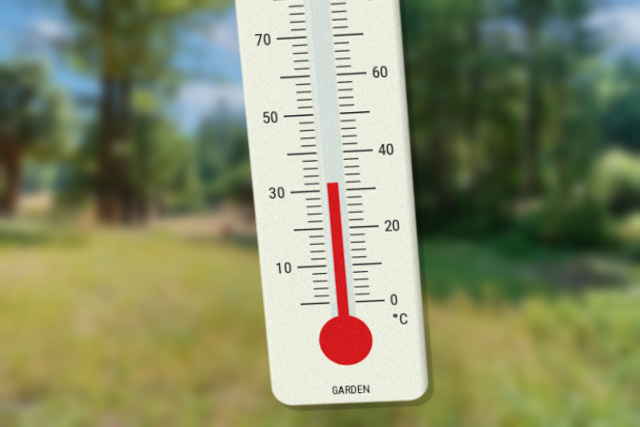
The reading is 32 °C
